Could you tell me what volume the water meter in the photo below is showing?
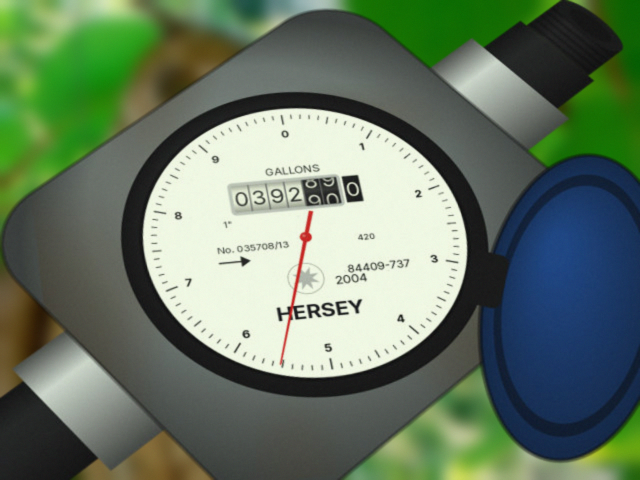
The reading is 392895.5 gal
